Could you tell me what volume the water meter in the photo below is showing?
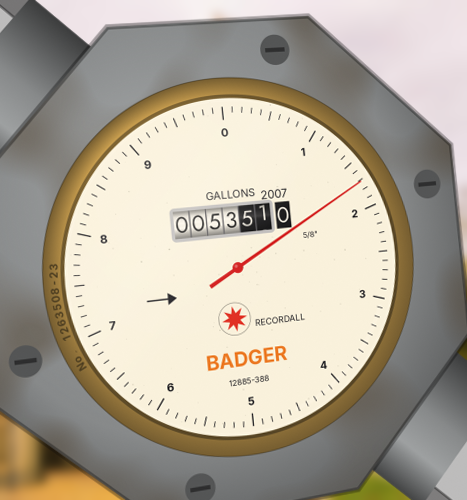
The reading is 53511.7 gal
